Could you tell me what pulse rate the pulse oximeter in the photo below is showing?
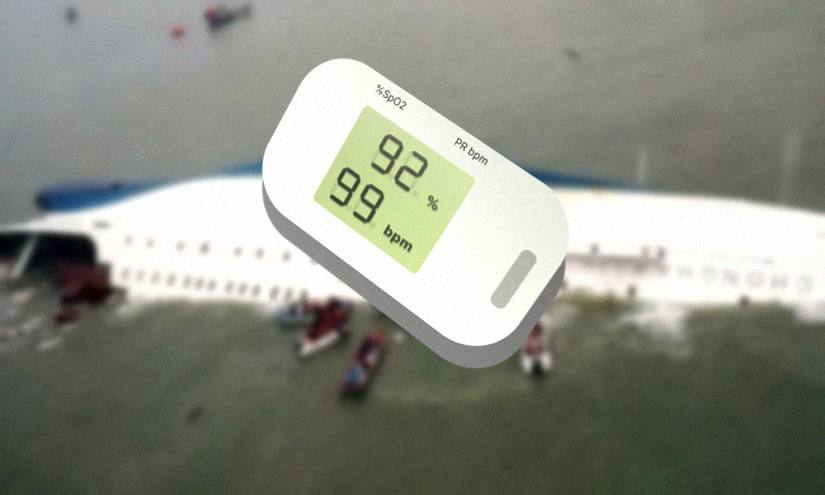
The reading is 99 bpm
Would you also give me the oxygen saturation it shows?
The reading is 92 %
